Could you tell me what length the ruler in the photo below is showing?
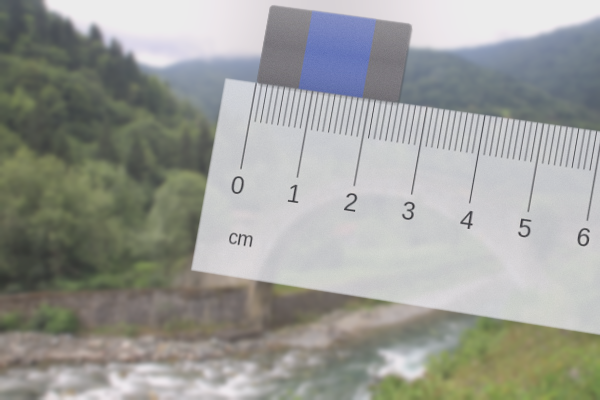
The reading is 2.5 cm
